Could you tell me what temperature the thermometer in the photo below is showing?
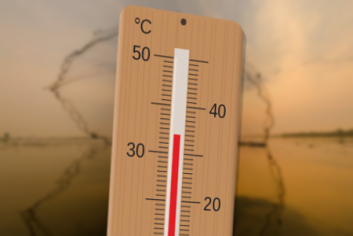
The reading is 34 °C
